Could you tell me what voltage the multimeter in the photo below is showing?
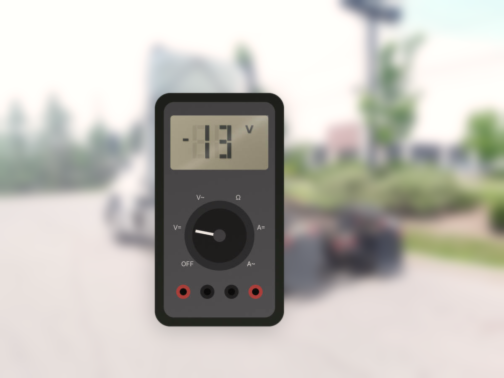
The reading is -13 V
